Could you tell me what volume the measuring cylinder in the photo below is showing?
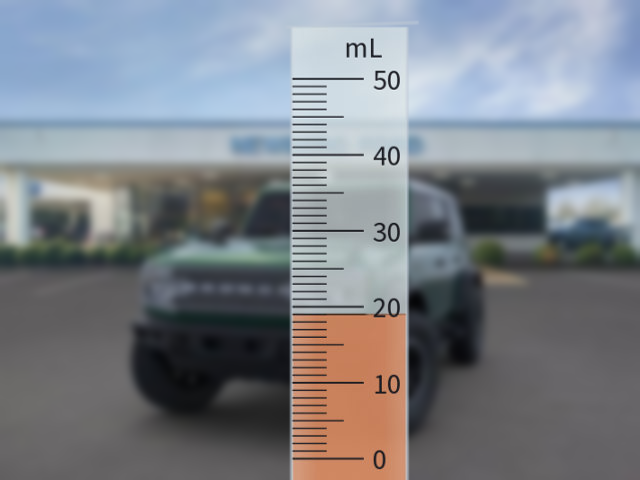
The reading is 19 mL
